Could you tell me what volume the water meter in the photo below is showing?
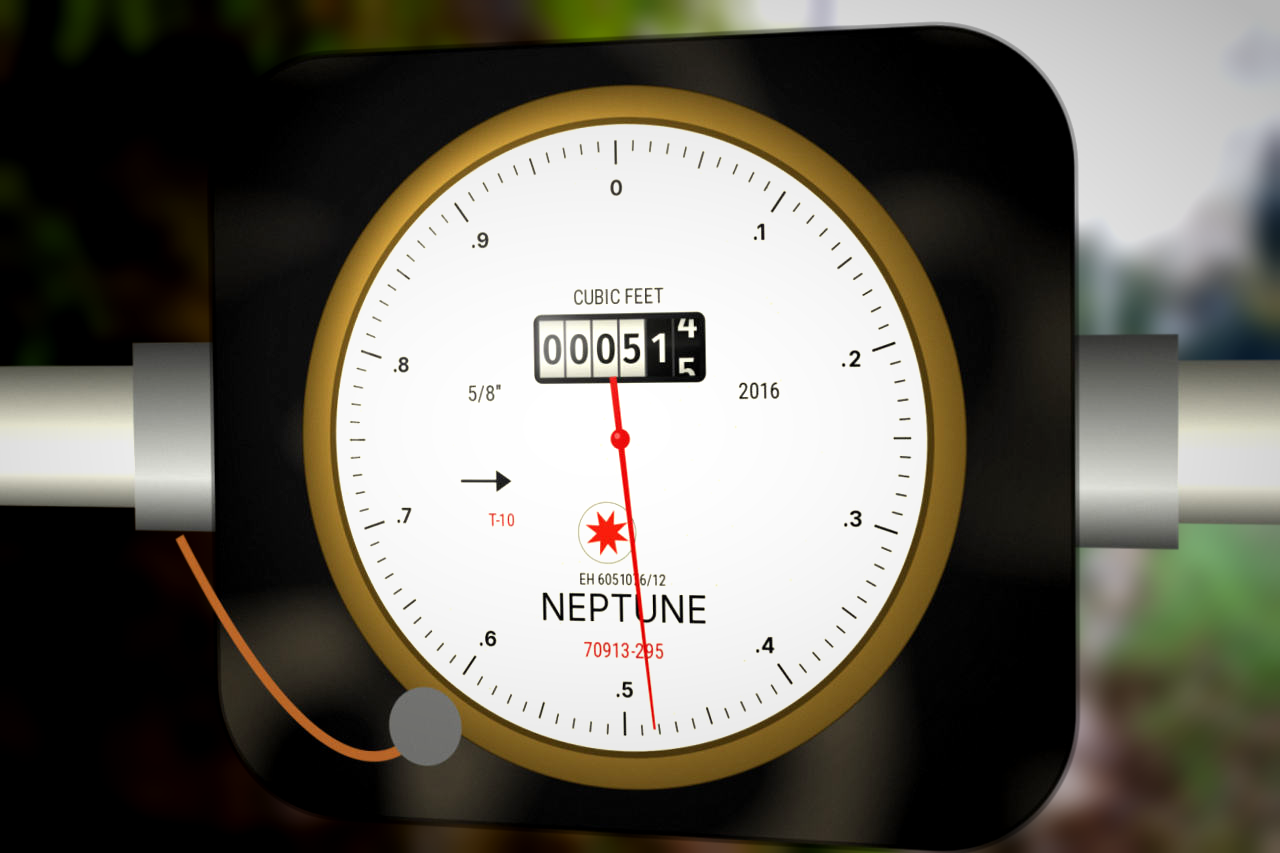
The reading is 514.48 ft³
